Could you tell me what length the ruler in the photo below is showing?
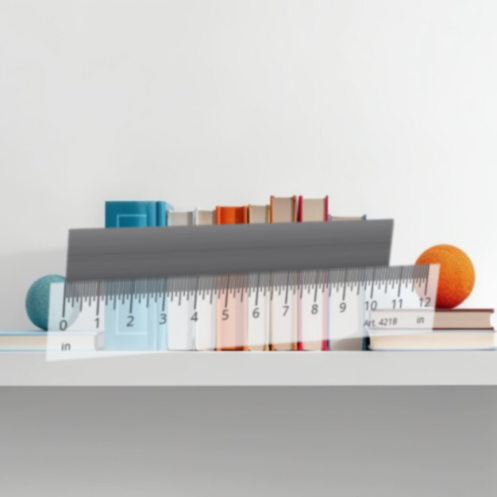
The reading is 10.5 in
